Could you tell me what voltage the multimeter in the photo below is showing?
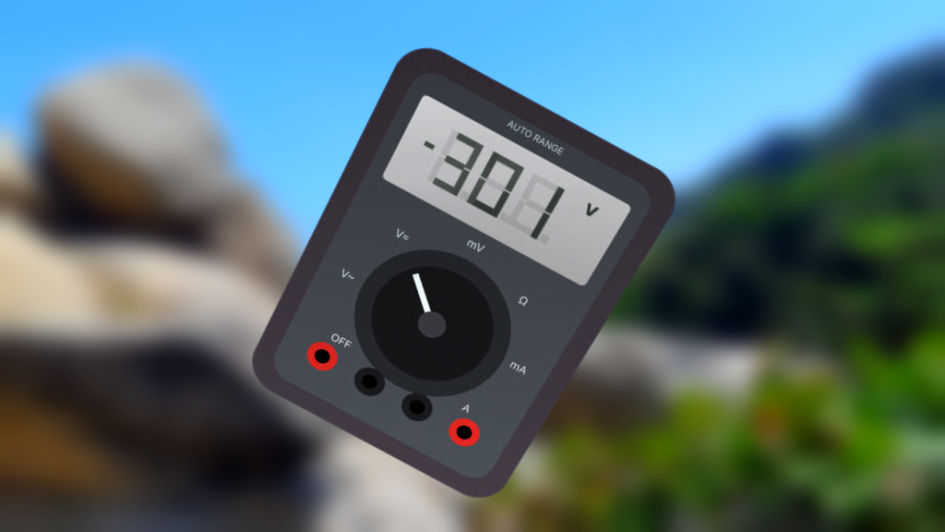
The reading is -301 V
